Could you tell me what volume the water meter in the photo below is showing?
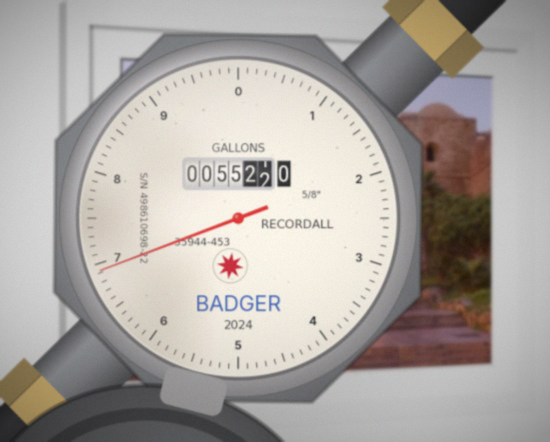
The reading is 55216.9 gal
